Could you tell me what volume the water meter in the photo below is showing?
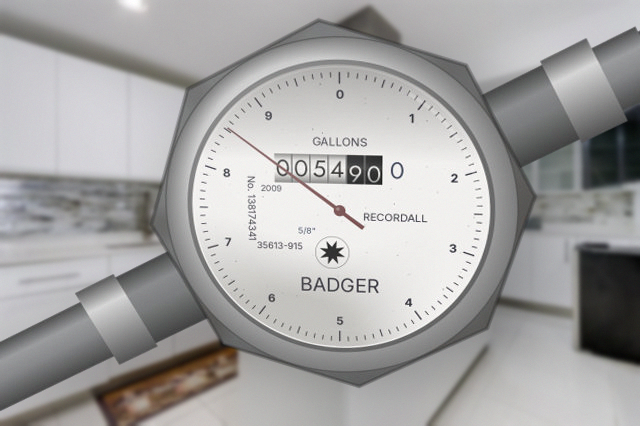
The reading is 54898.5 gal
